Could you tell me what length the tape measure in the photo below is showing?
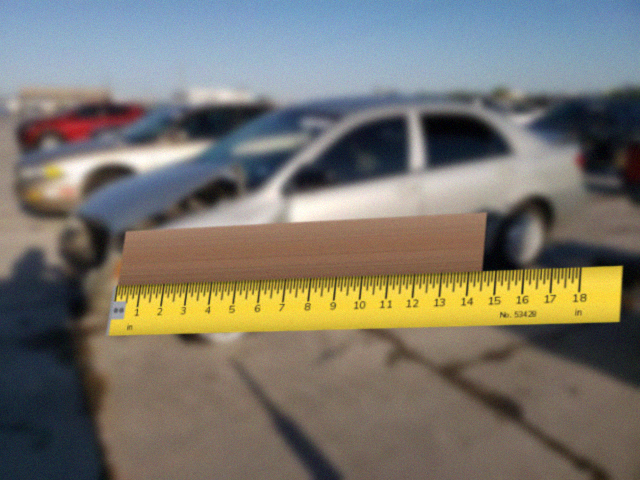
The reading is 14.5 in
